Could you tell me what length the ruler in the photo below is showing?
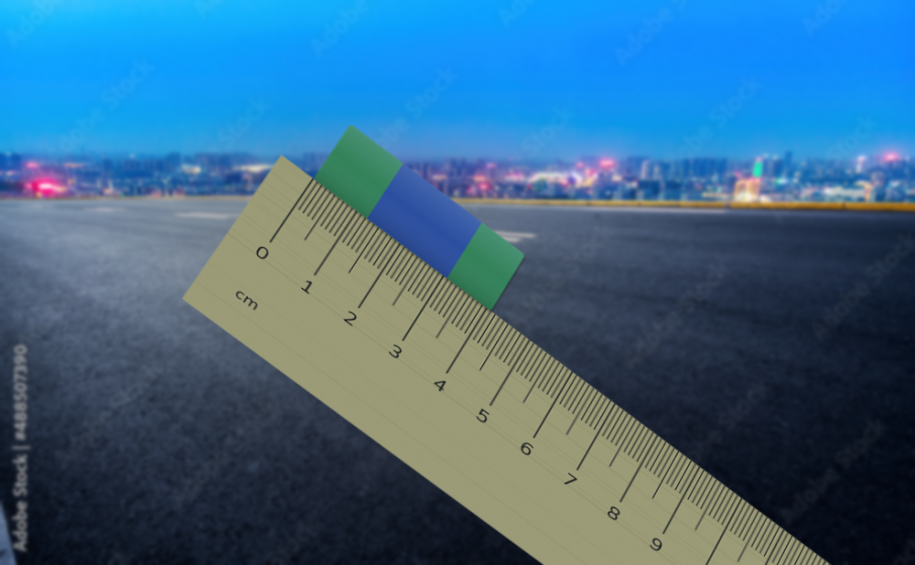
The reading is 4.1 cm
